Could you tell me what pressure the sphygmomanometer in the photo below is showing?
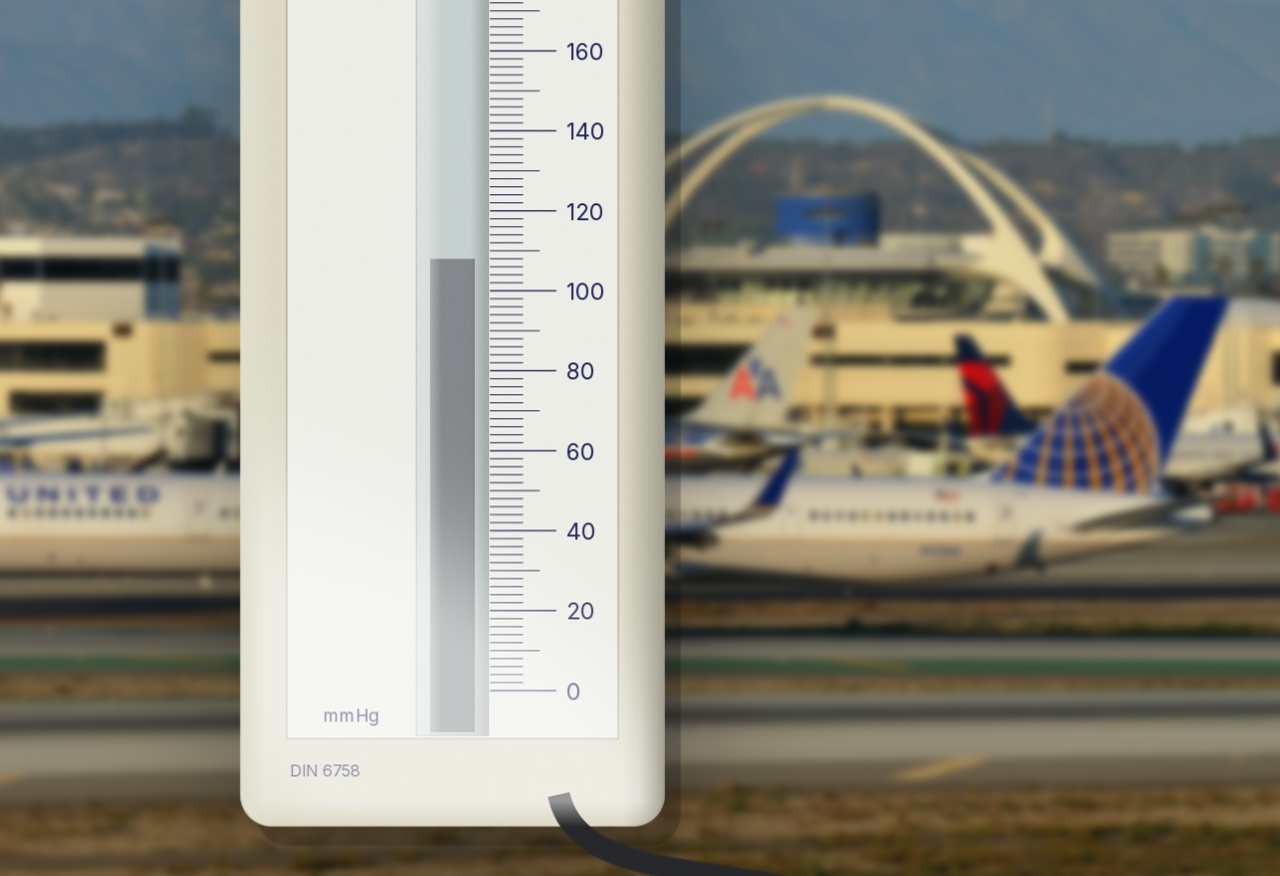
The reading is 108 mmHg
